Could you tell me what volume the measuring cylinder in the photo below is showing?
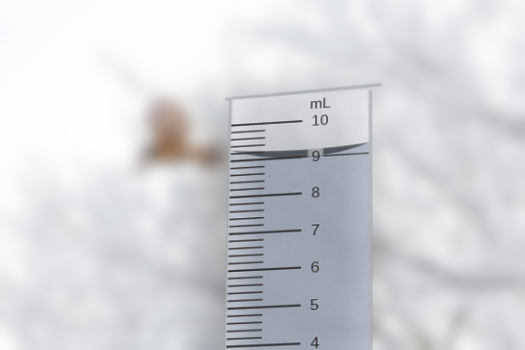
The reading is 9 mL
